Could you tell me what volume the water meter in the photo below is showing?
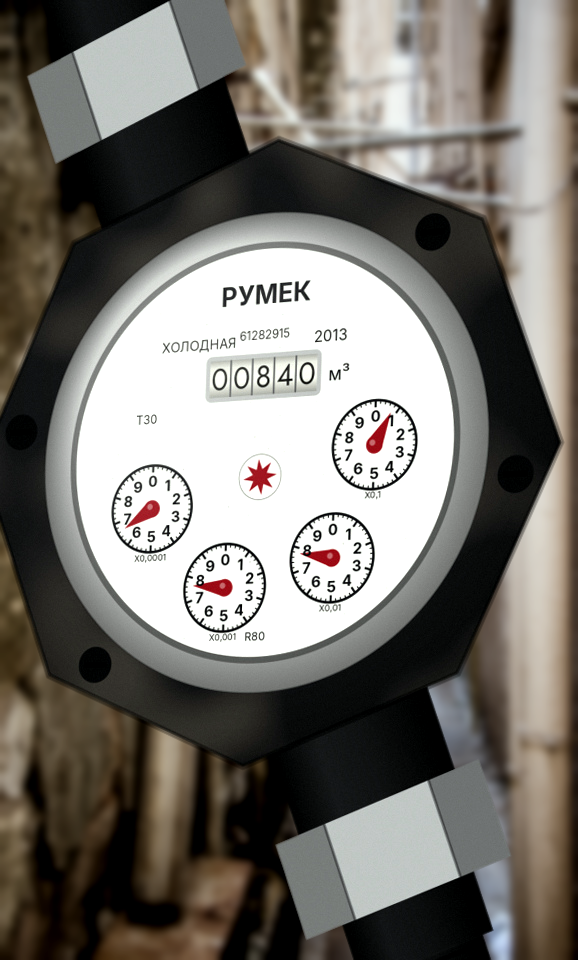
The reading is 840.0776 m³
